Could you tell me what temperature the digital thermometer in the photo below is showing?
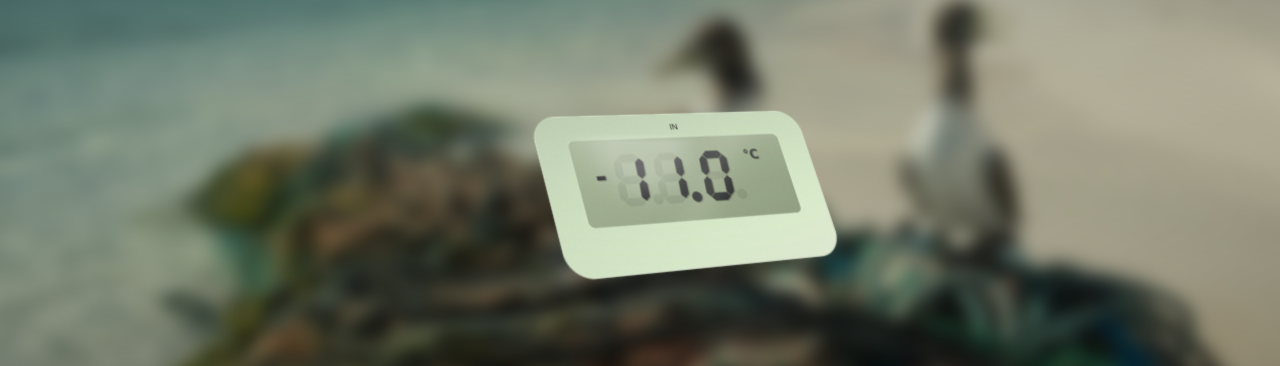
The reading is -11.0 °C
